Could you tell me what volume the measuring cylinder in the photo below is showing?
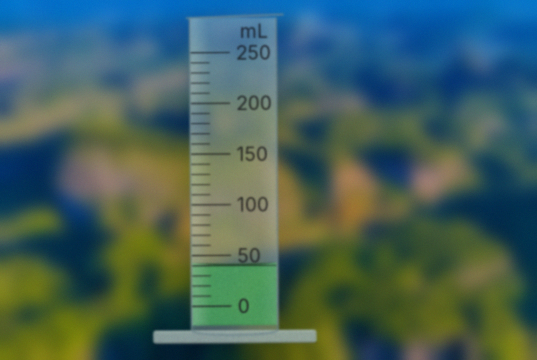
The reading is 40 mL
